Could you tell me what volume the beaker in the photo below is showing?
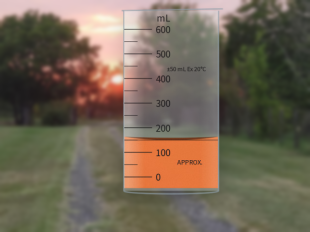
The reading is 150 mL
